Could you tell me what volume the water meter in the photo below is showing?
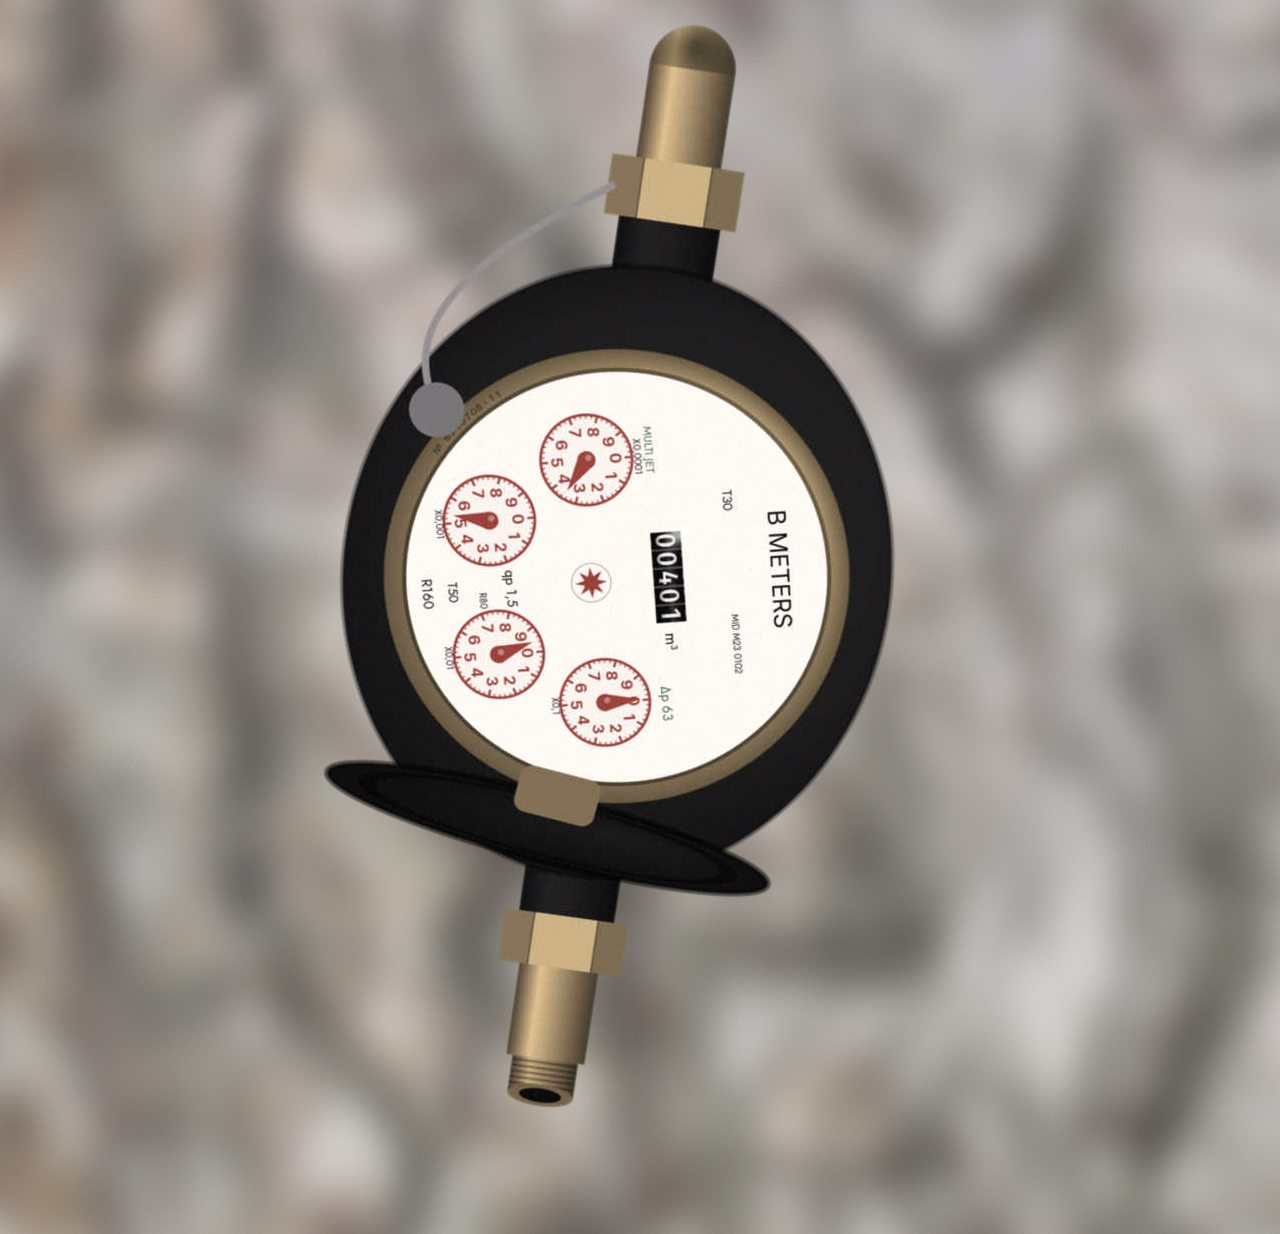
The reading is 400.9953 m³
